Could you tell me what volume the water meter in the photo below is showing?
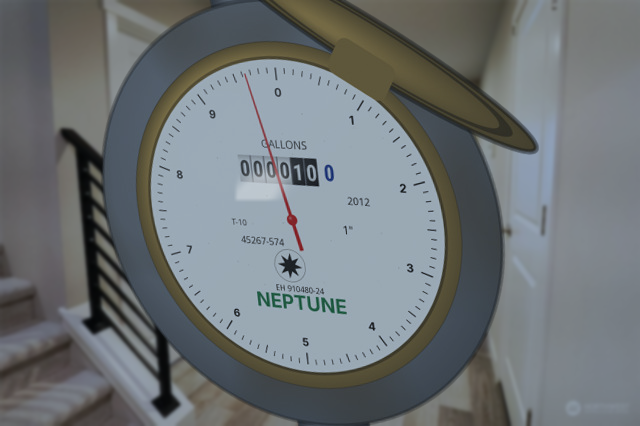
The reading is 99.6 gal
